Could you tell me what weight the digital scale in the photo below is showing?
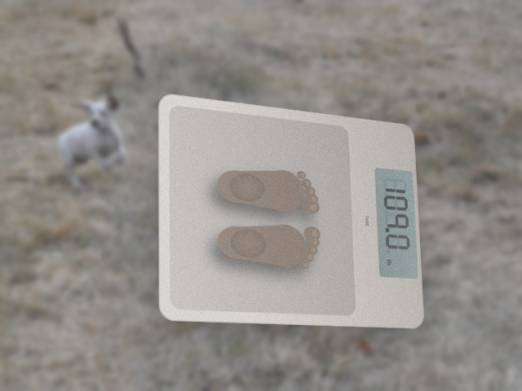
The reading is 109.0 lb
